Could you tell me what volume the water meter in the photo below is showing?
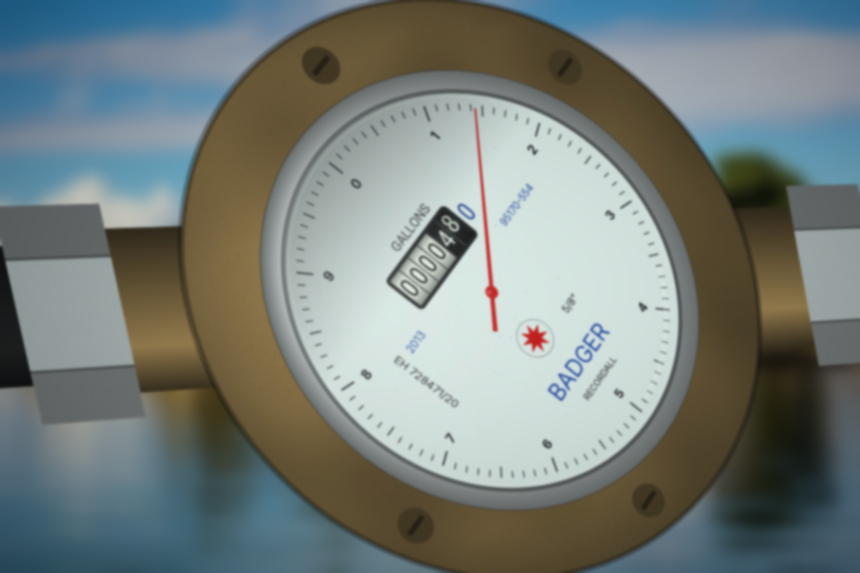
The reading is 481.4 gal
